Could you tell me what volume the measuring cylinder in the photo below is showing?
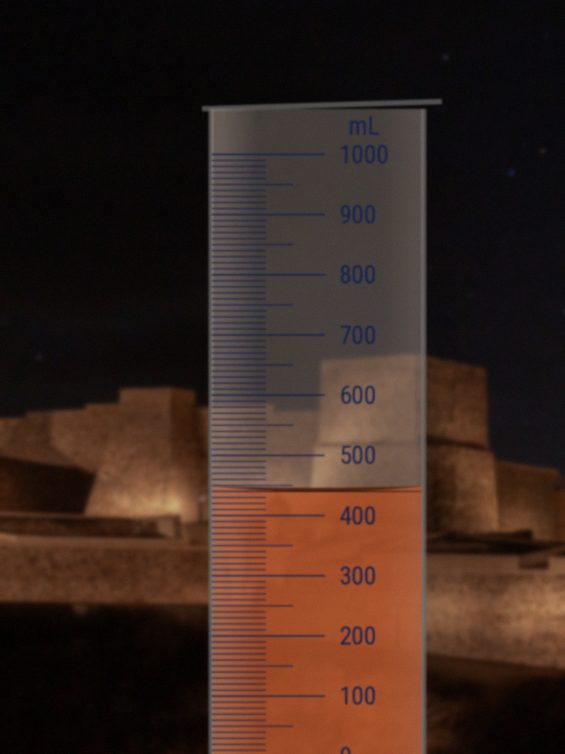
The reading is 440 mL
